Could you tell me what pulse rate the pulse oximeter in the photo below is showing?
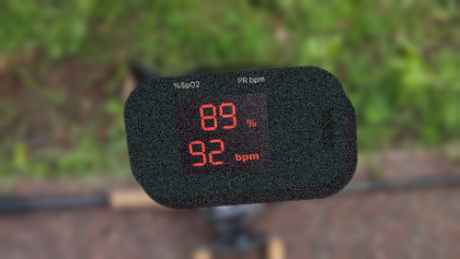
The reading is 92 bpm
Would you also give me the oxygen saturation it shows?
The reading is 89 %
